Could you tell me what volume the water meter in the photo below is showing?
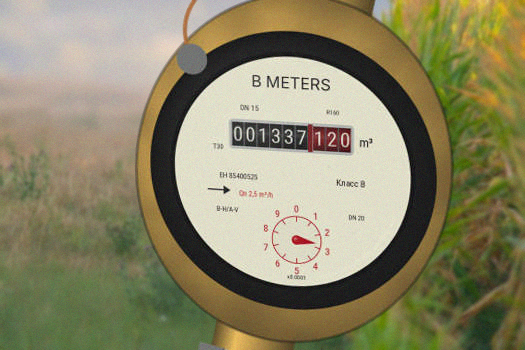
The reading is 1337.1202 m³
